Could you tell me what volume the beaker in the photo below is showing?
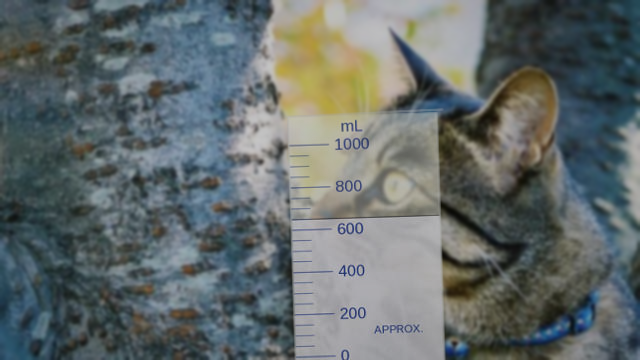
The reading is 650 mL
